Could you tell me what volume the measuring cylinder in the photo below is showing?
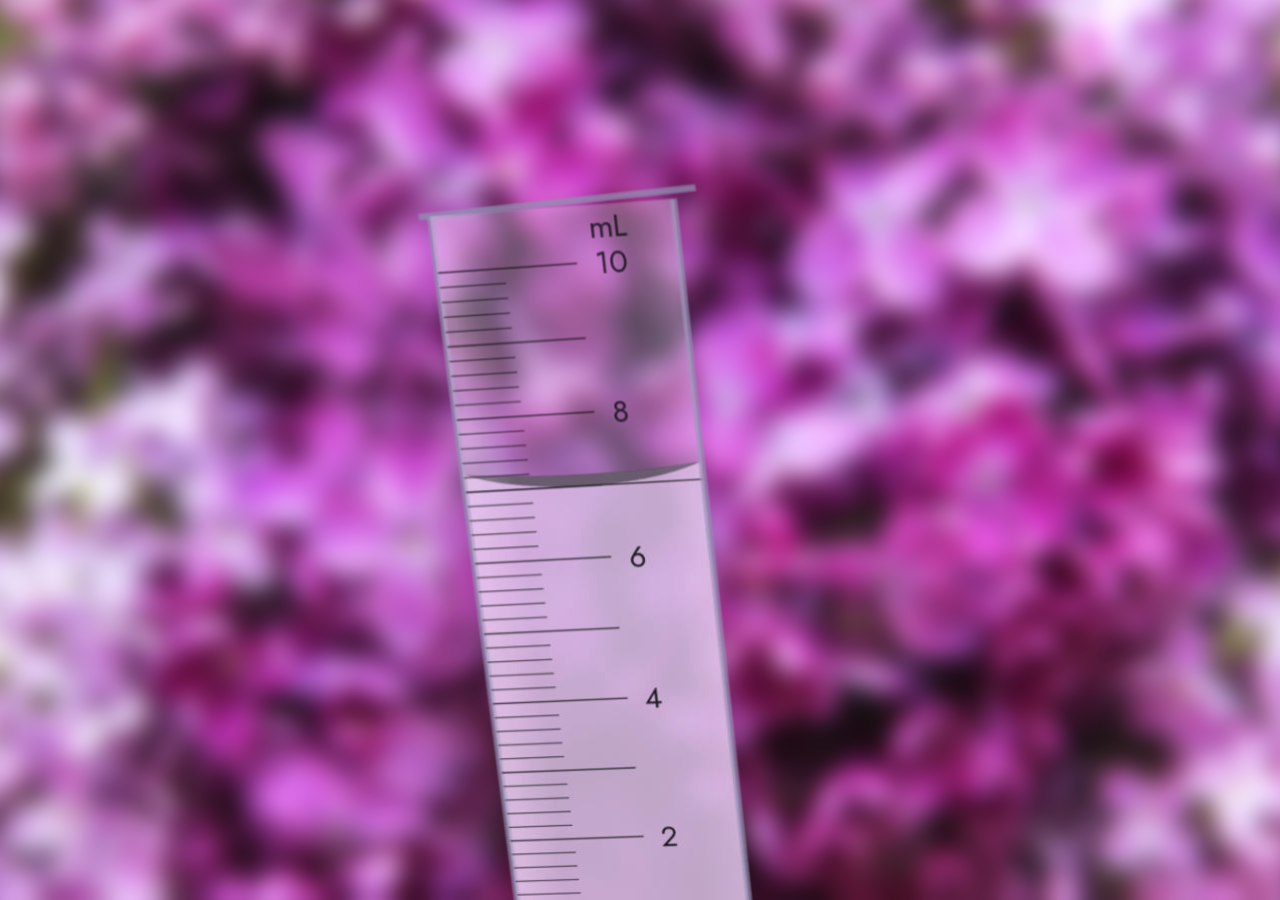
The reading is 7 mL
